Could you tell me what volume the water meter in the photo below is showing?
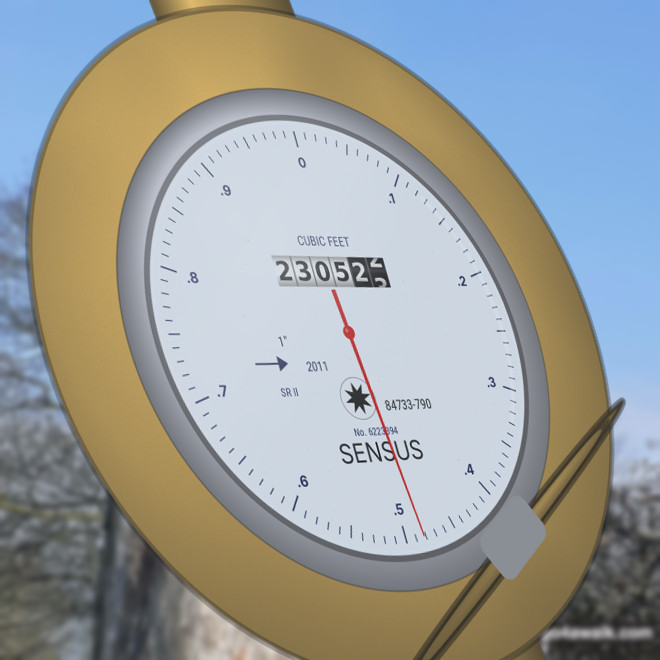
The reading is 230522.48 ft³
